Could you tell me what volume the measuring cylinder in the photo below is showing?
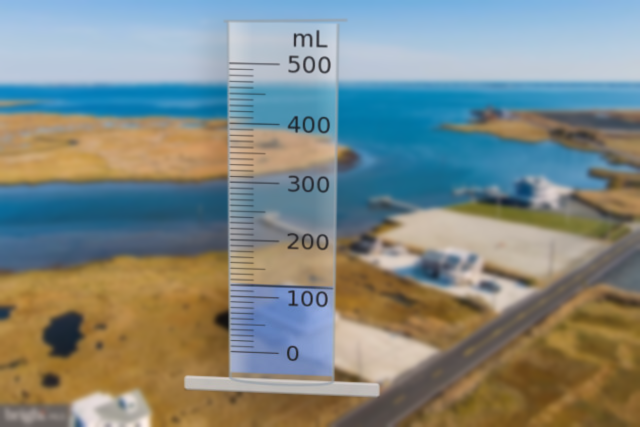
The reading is 120 mL
